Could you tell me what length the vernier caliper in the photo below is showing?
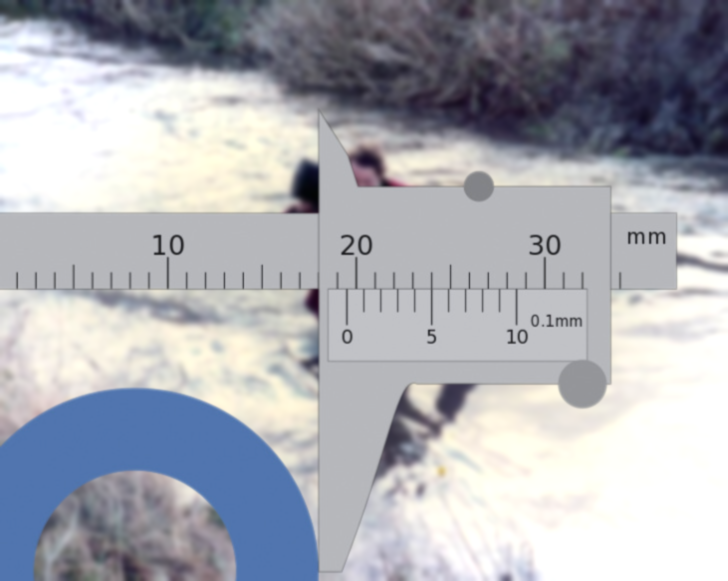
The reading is 19.5 mm
